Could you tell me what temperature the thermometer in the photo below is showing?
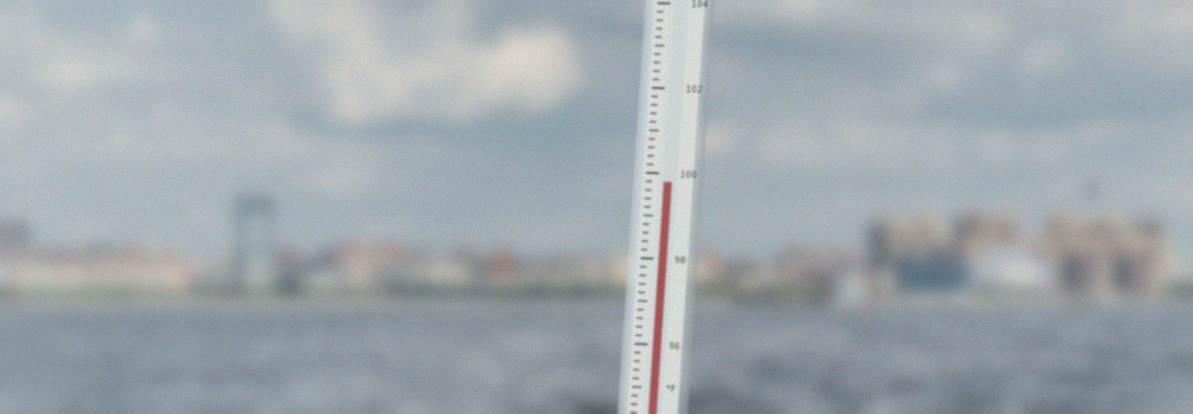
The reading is 99.8 °F
